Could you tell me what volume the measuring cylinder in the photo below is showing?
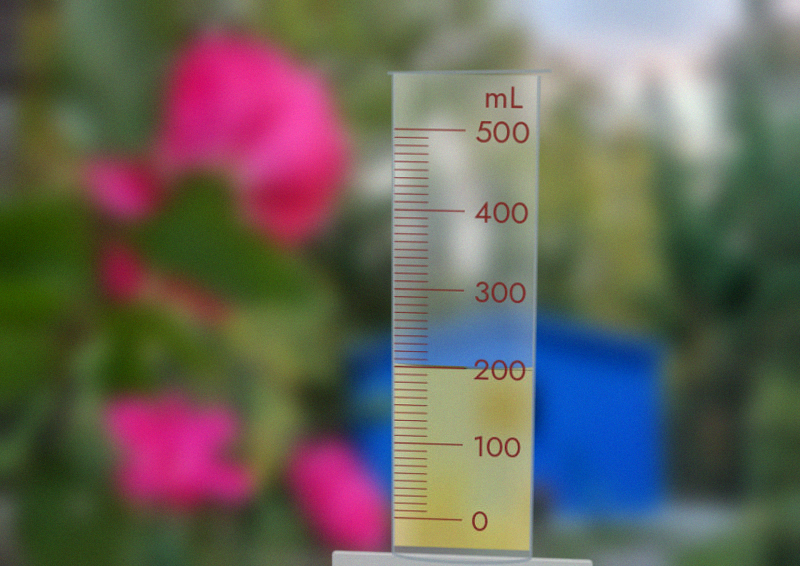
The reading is 200 mL
